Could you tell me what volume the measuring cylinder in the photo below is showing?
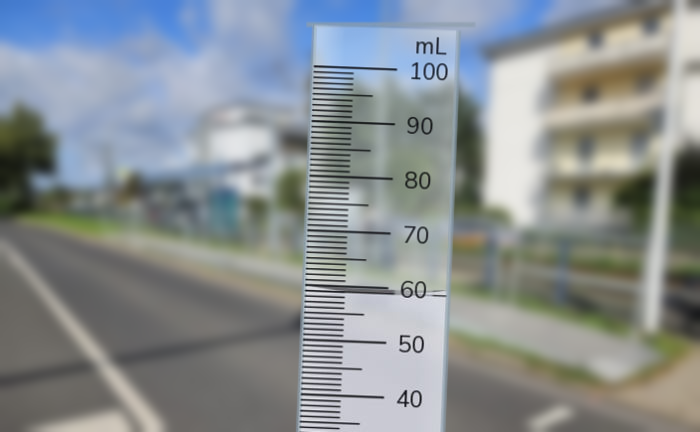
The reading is 59 mL
